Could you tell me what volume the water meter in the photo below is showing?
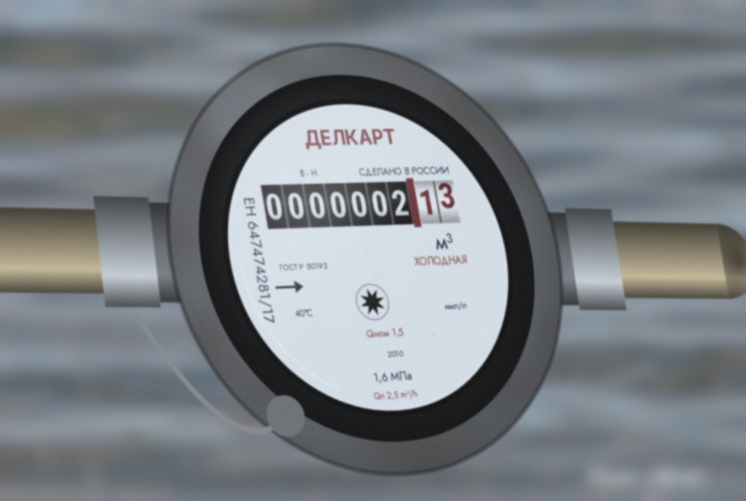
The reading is 2.13 m³
